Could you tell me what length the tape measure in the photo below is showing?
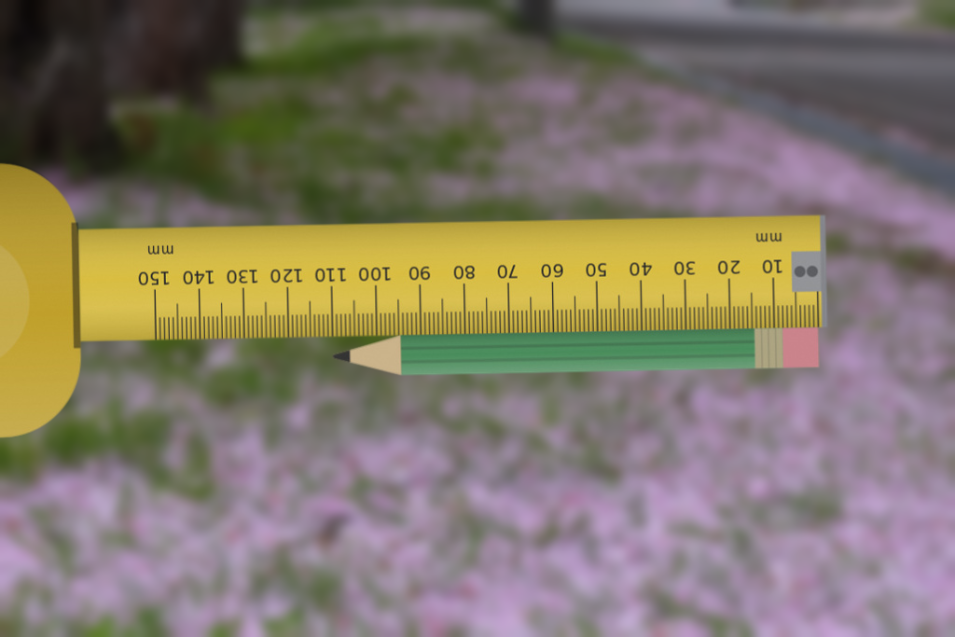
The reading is 110 mm
